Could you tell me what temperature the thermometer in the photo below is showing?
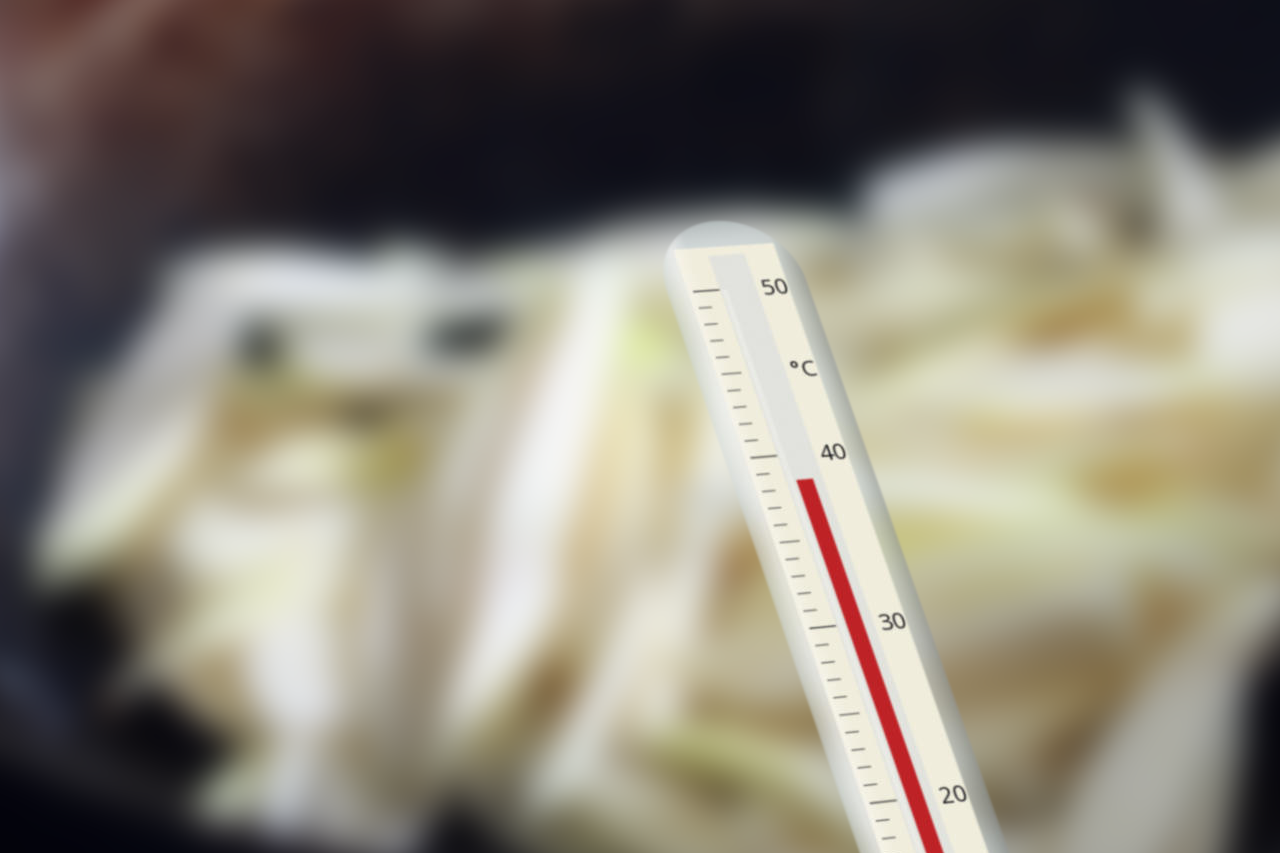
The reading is 38.5 °C
